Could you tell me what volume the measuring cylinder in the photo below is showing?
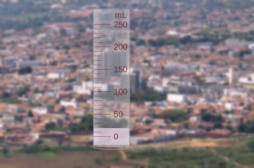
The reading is 20 mL
